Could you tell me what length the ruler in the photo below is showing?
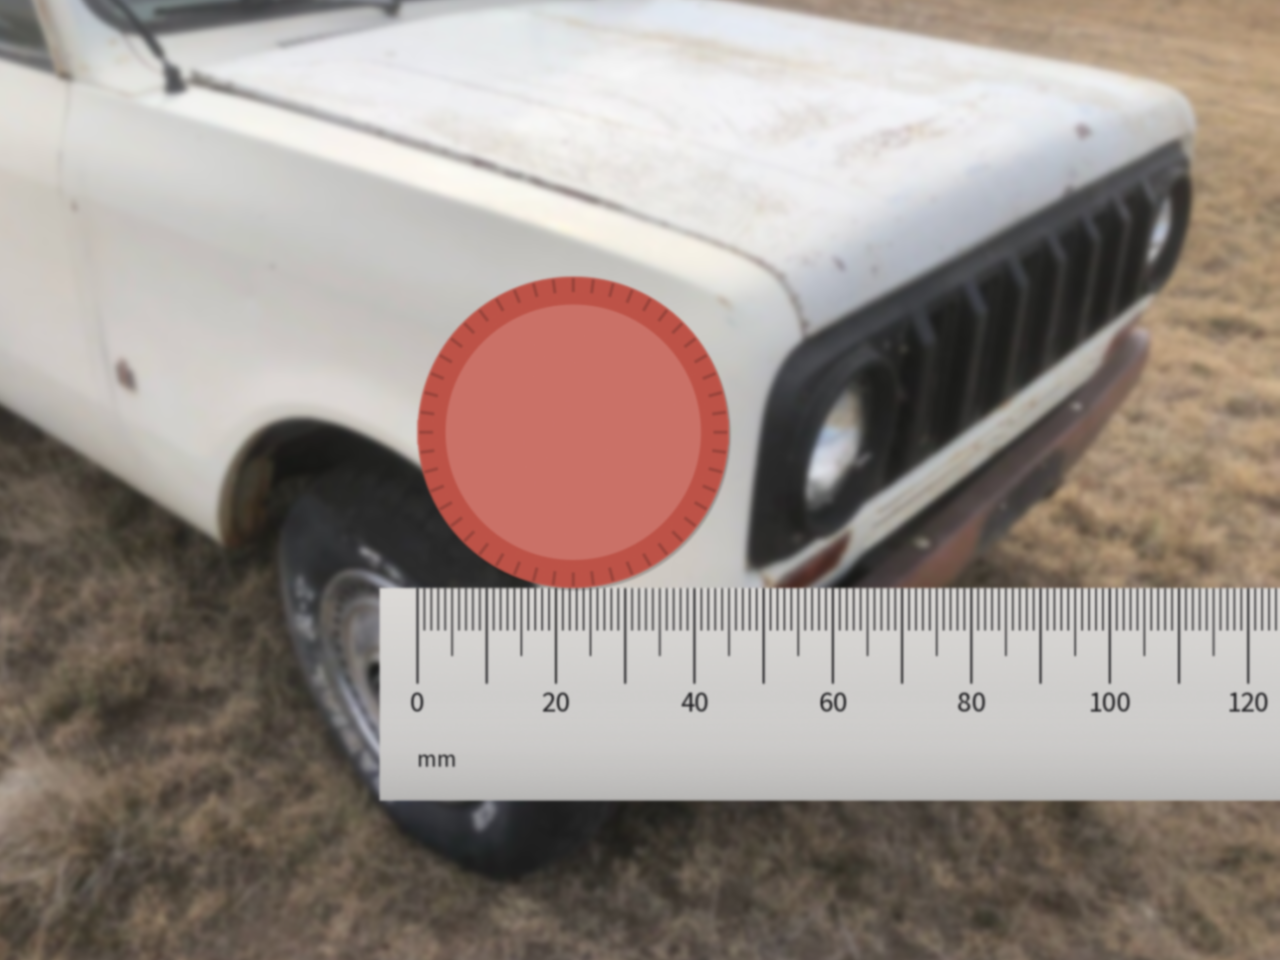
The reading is 45 mm
